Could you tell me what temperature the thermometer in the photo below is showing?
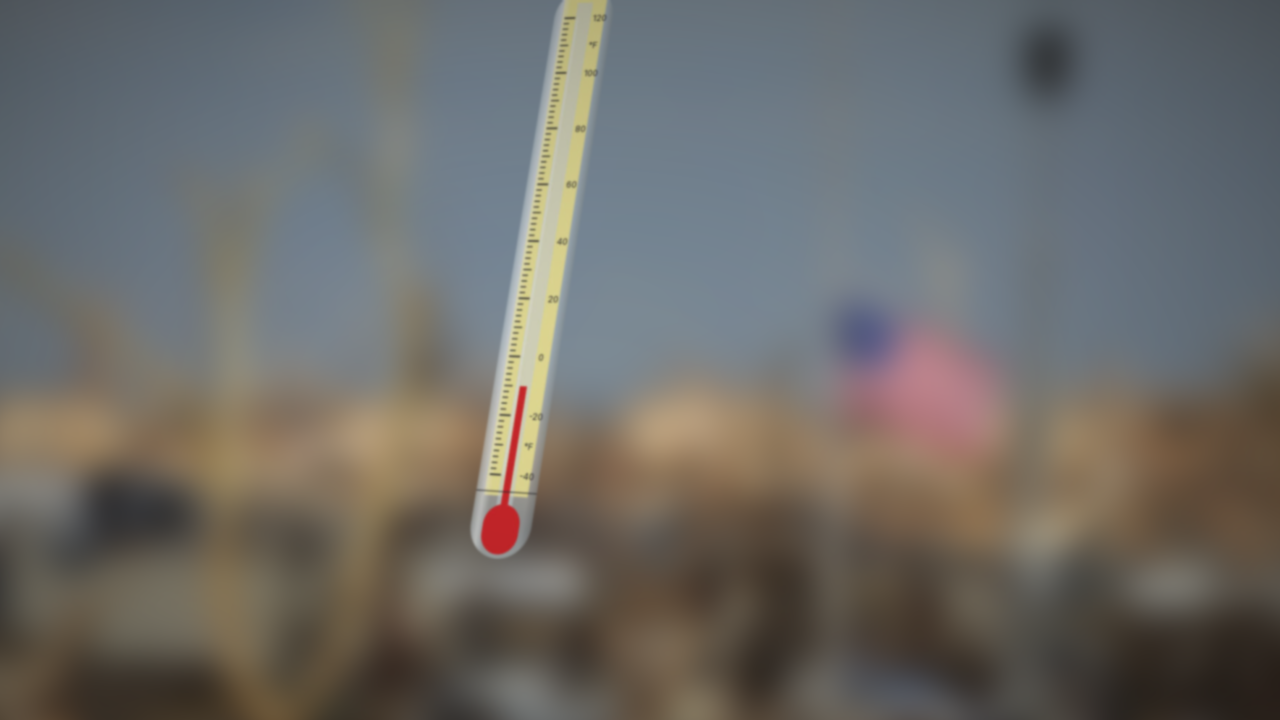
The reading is -10 °F
